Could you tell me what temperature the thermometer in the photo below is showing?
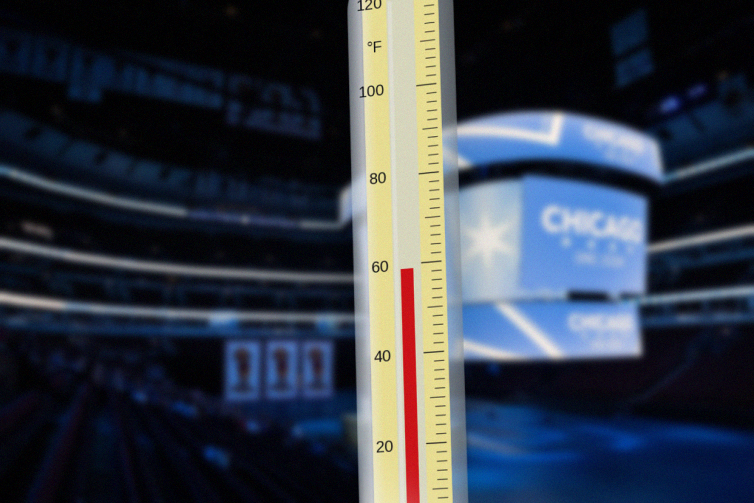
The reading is 59 °F
